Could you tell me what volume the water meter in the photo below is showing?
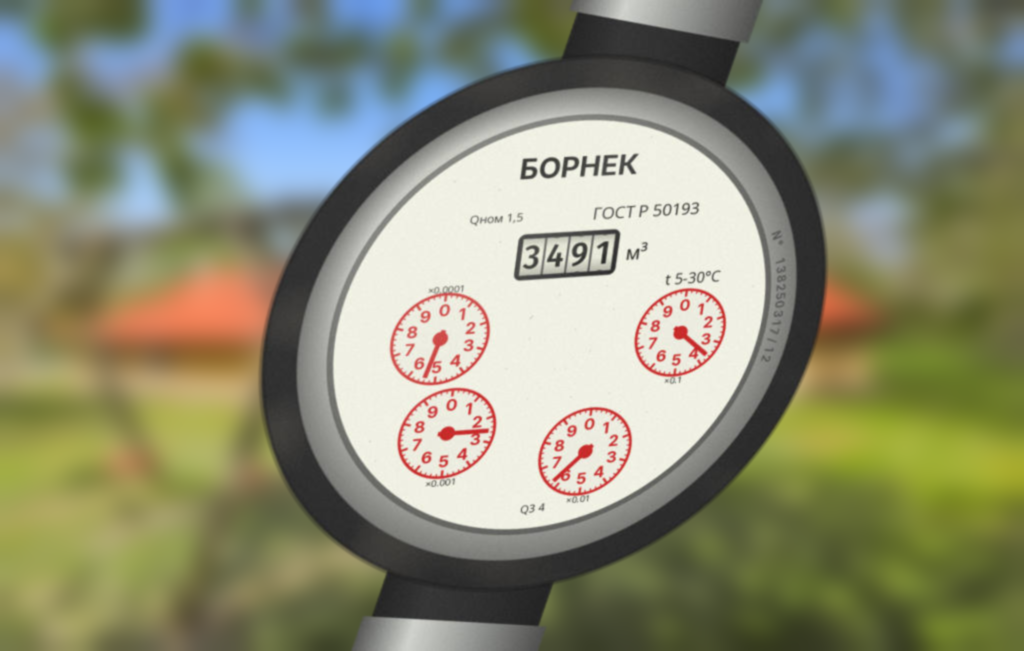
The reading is 3491.3625 m³
